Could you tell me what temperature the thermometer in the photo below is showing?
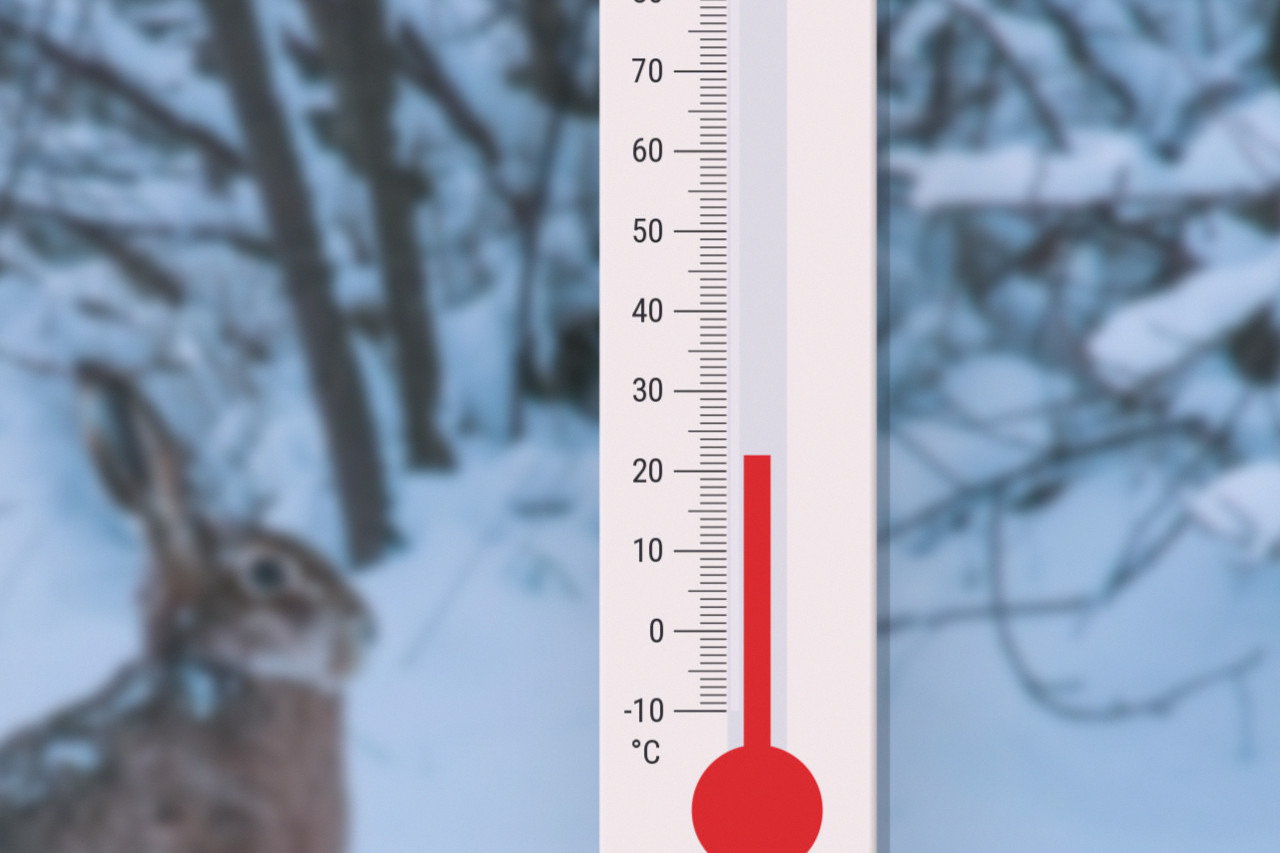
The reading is 22 °C
